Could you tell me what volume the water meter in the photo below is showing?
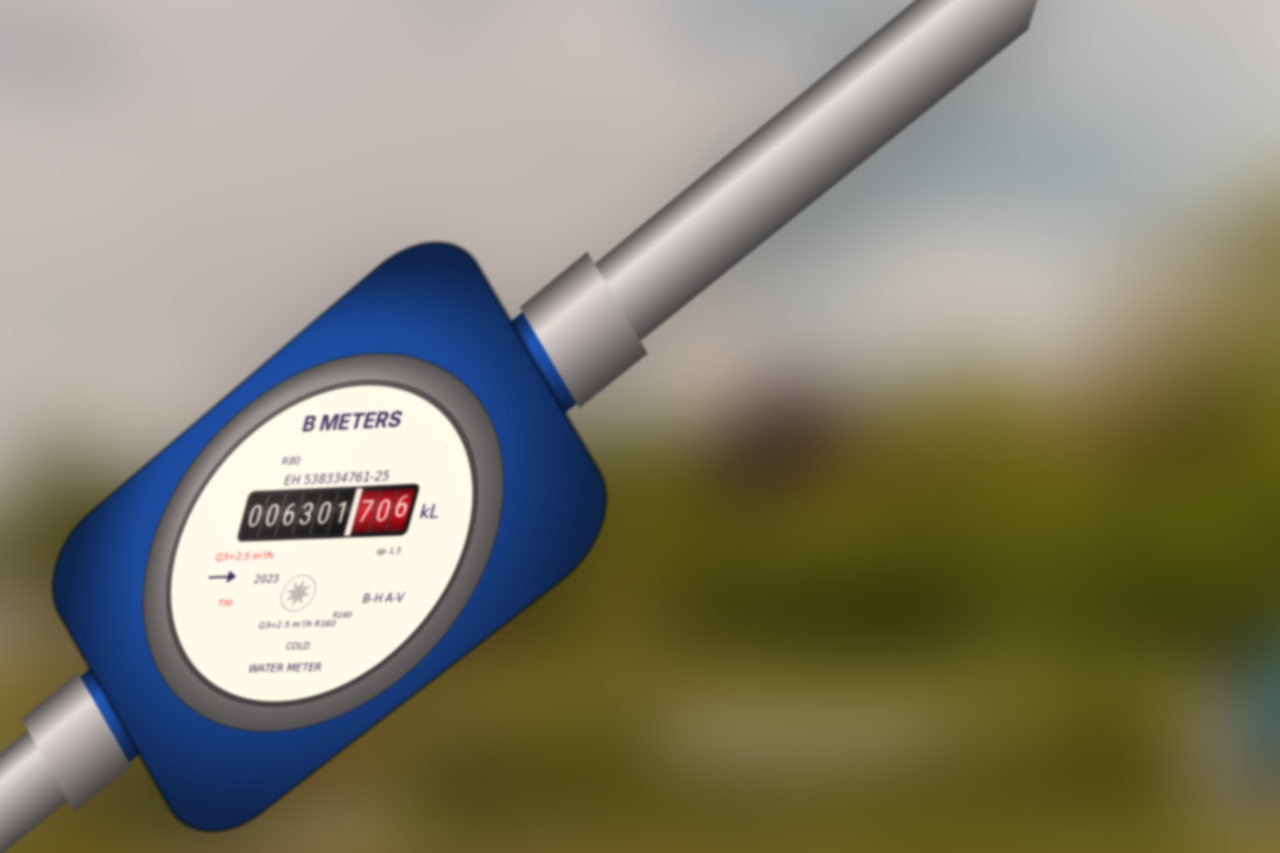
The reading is 6301.706 kL
